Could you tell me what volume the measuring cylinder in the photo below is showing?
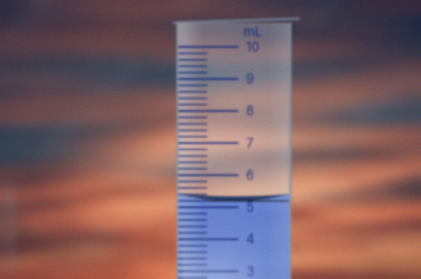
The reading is 5.2 mL
